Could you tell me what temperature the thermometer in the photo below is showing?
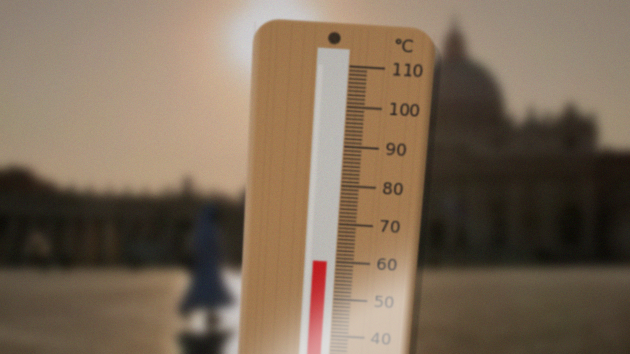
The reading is 60 °C
